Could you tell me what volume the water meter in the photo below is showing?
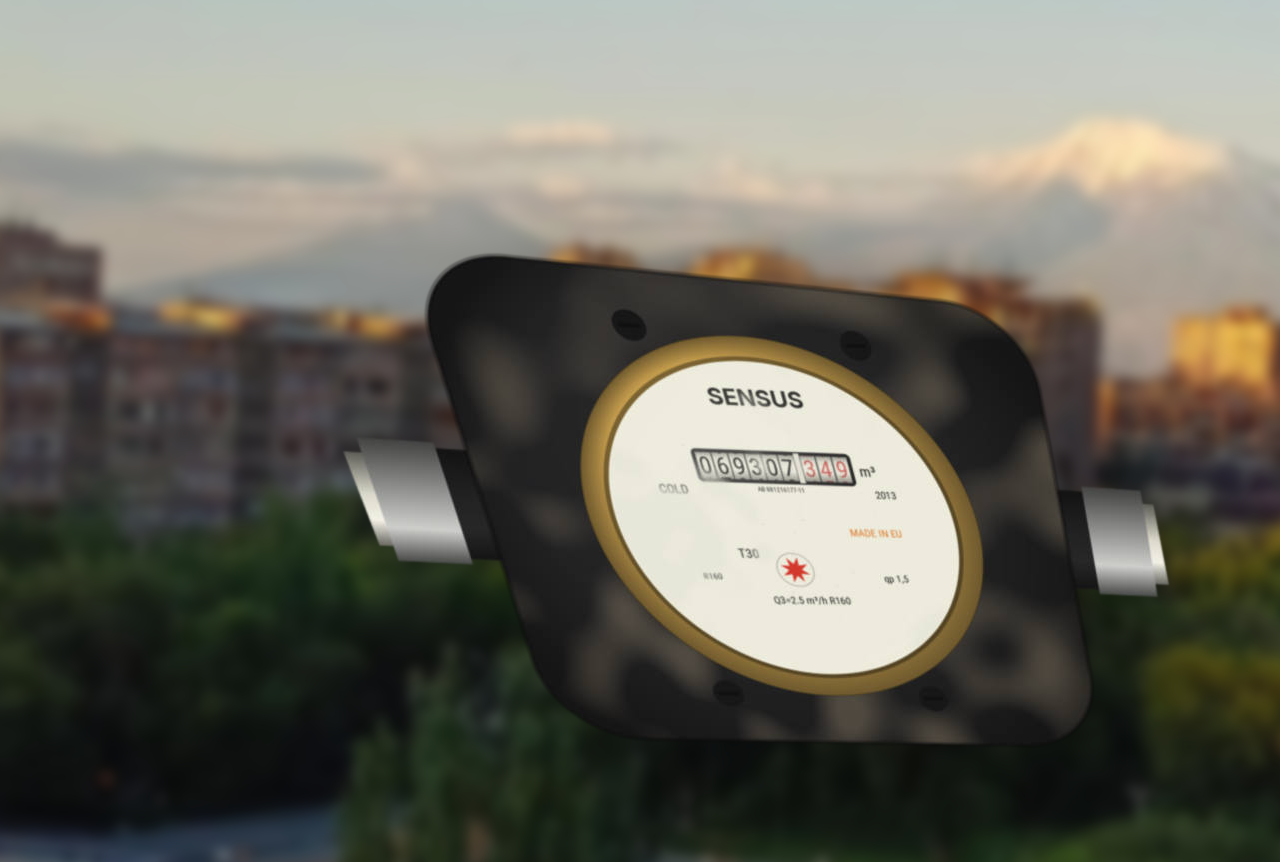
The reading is 69307.349 m³
